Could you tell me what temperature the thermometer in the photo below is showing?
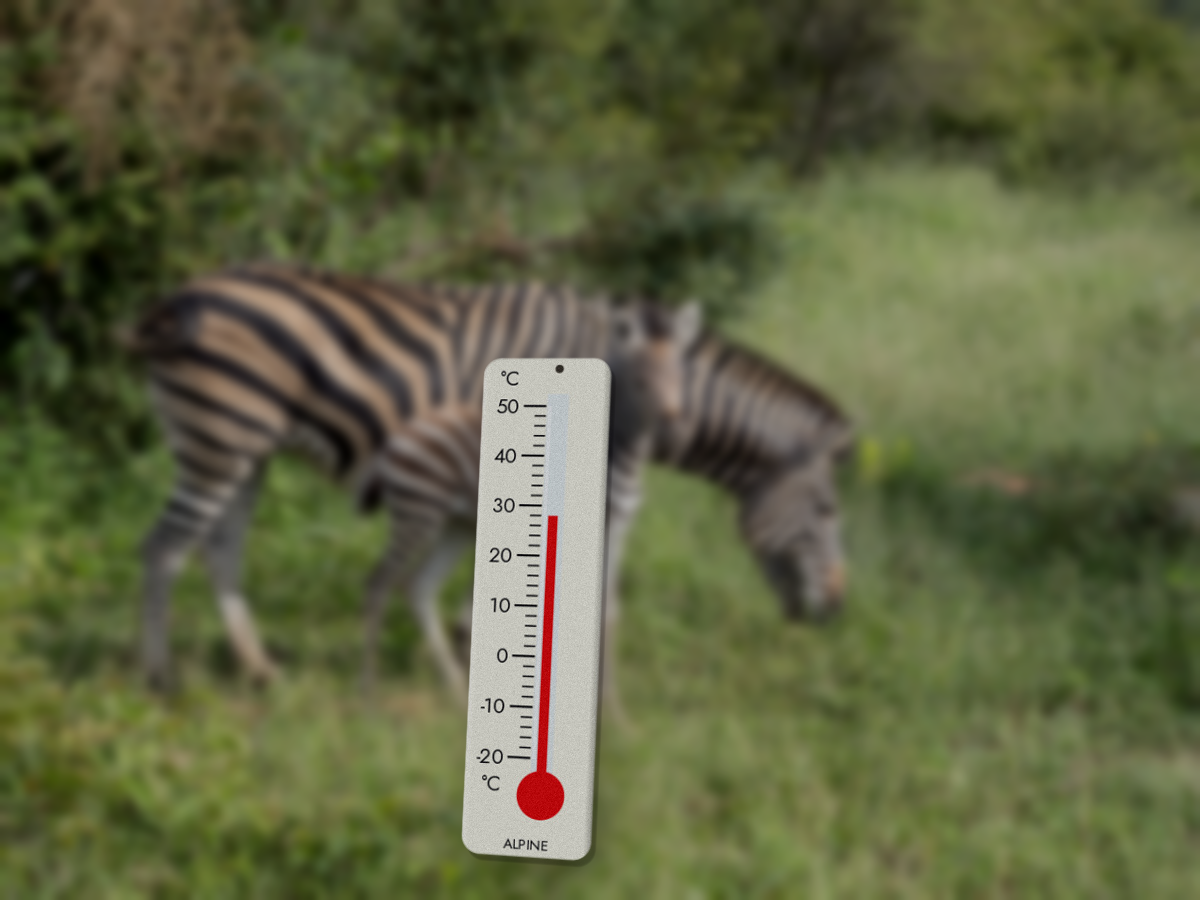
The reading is 28 °C
